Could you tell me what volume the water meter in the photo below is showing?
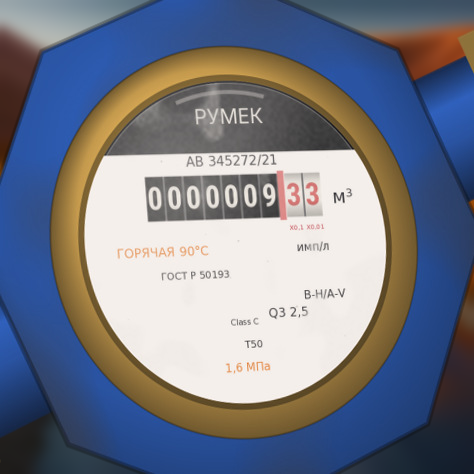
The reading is 9.33 m³
